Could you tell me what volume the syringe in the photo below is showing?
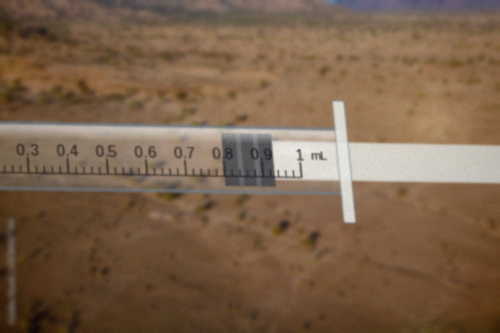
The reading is 0.8 mL
